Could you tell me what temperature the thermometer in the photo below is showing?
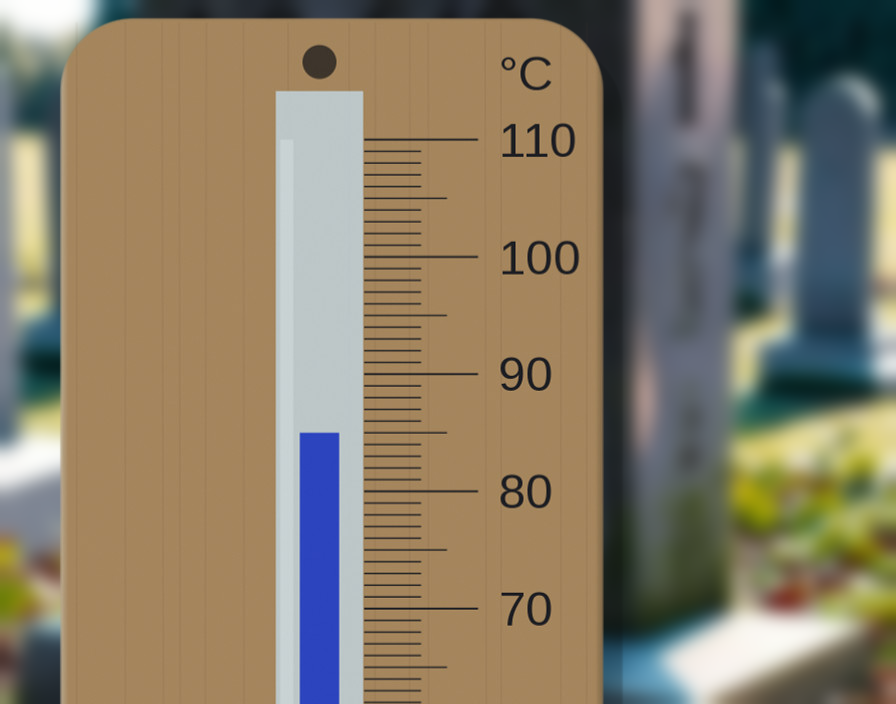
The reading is 85 °C
